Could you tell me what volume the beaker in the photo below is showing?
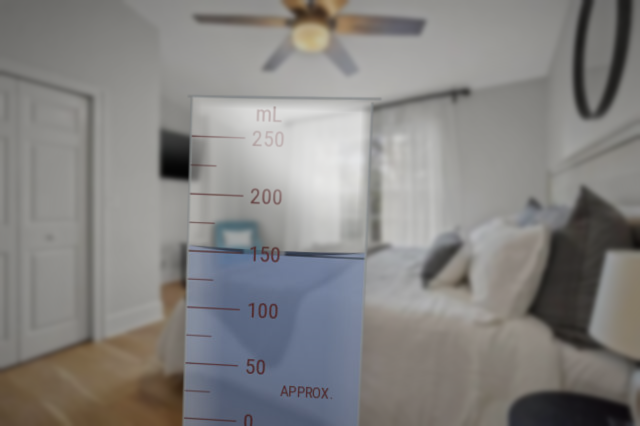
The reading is 150 mL
